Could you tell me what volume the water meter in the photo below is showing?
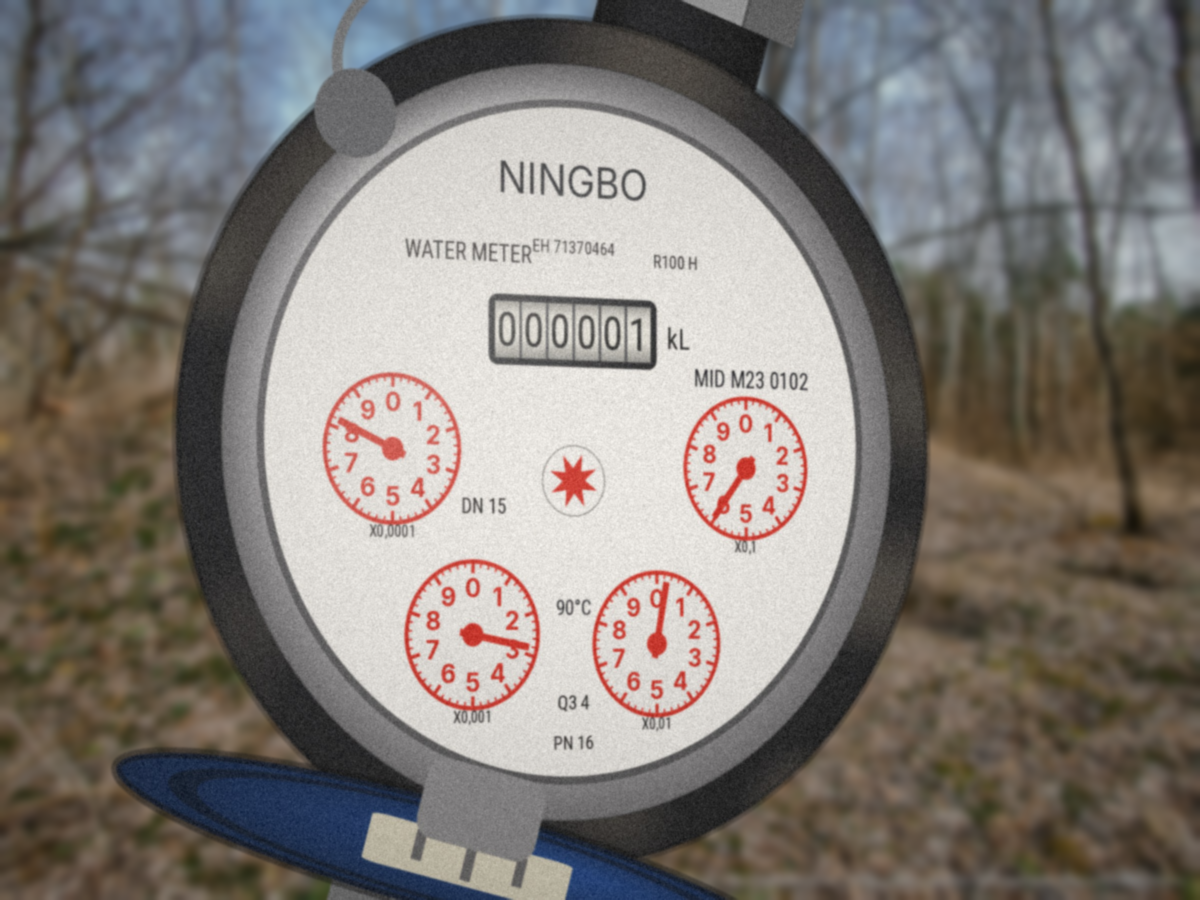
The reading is 1.6028 kL
